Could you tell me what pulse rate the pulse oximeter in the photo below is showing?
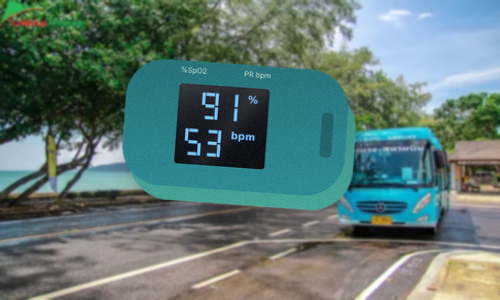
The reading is 53 bpm
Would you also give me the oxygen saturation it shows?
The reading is 91 %
